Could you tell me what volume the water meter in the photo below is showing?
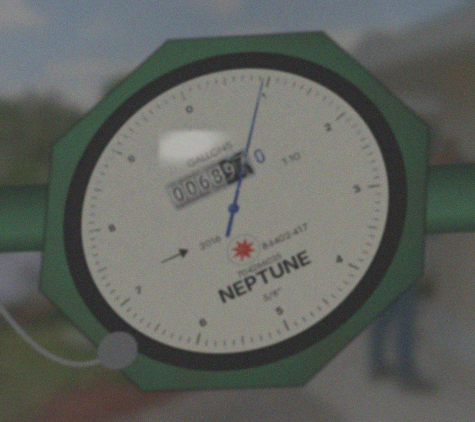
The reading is 68970.9 gal
